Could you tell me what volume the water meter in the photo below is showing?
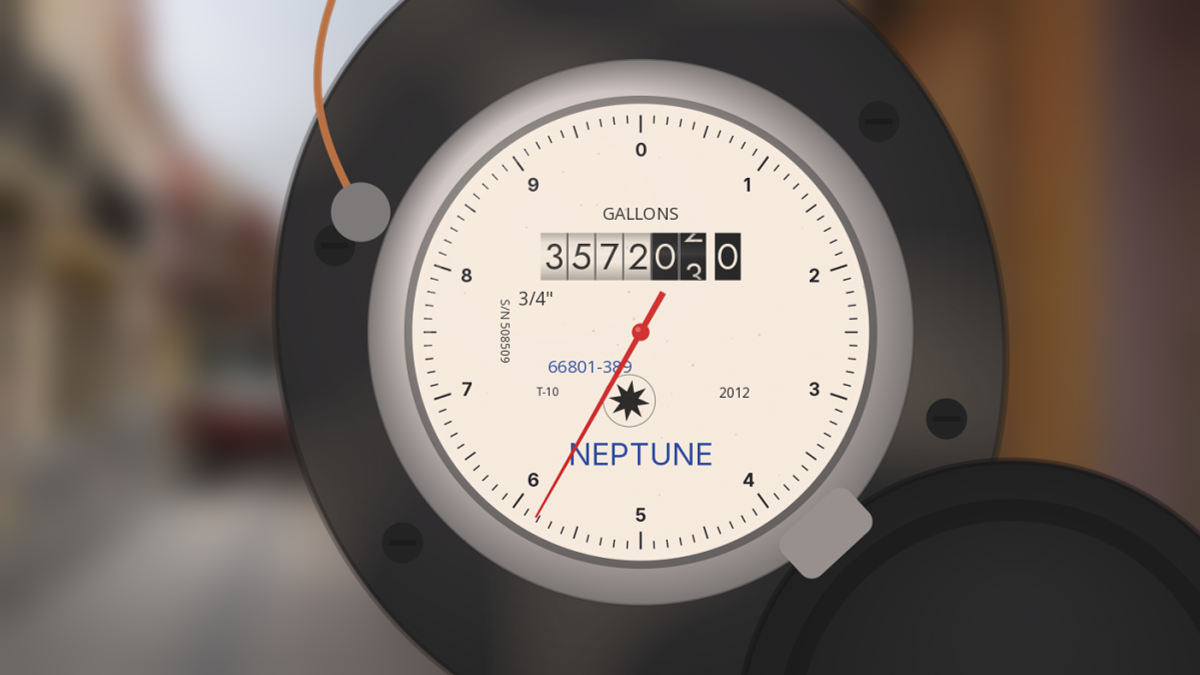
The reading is 3572025.8 gal
